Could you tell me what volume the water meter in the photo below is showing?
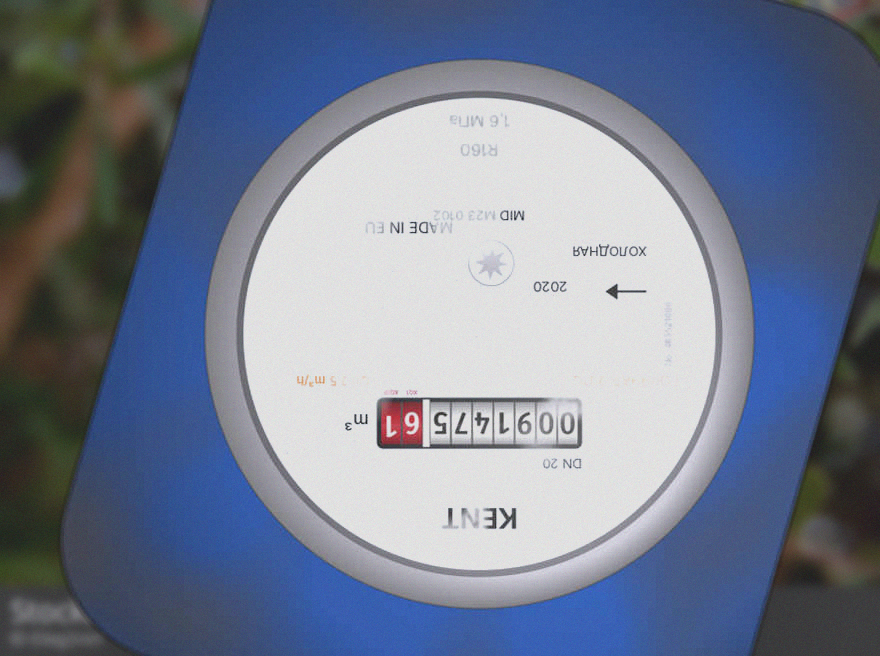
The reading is 91475.61 m³
